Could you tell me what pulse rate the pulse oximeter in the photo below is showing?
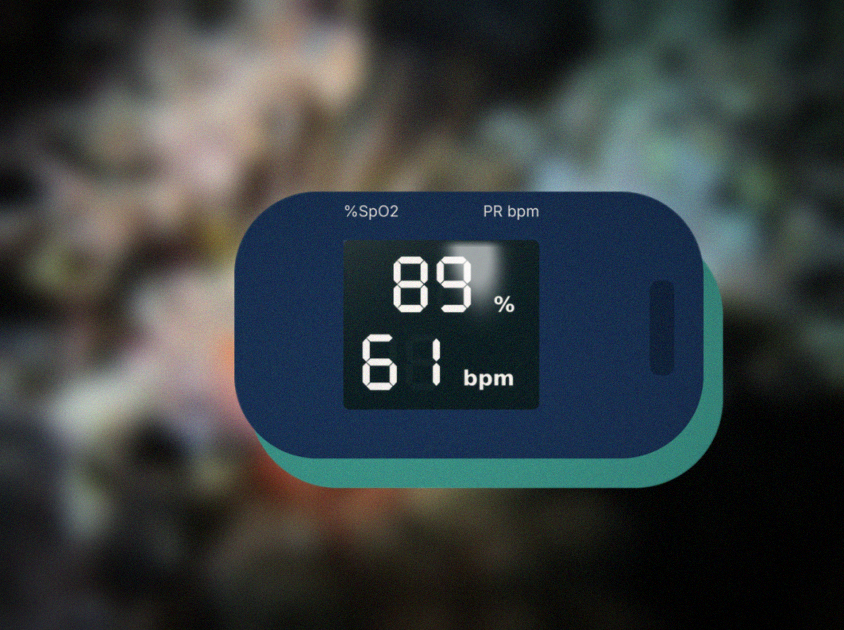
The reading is 61 bpm
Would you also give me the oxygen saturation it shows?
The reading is 89 %
